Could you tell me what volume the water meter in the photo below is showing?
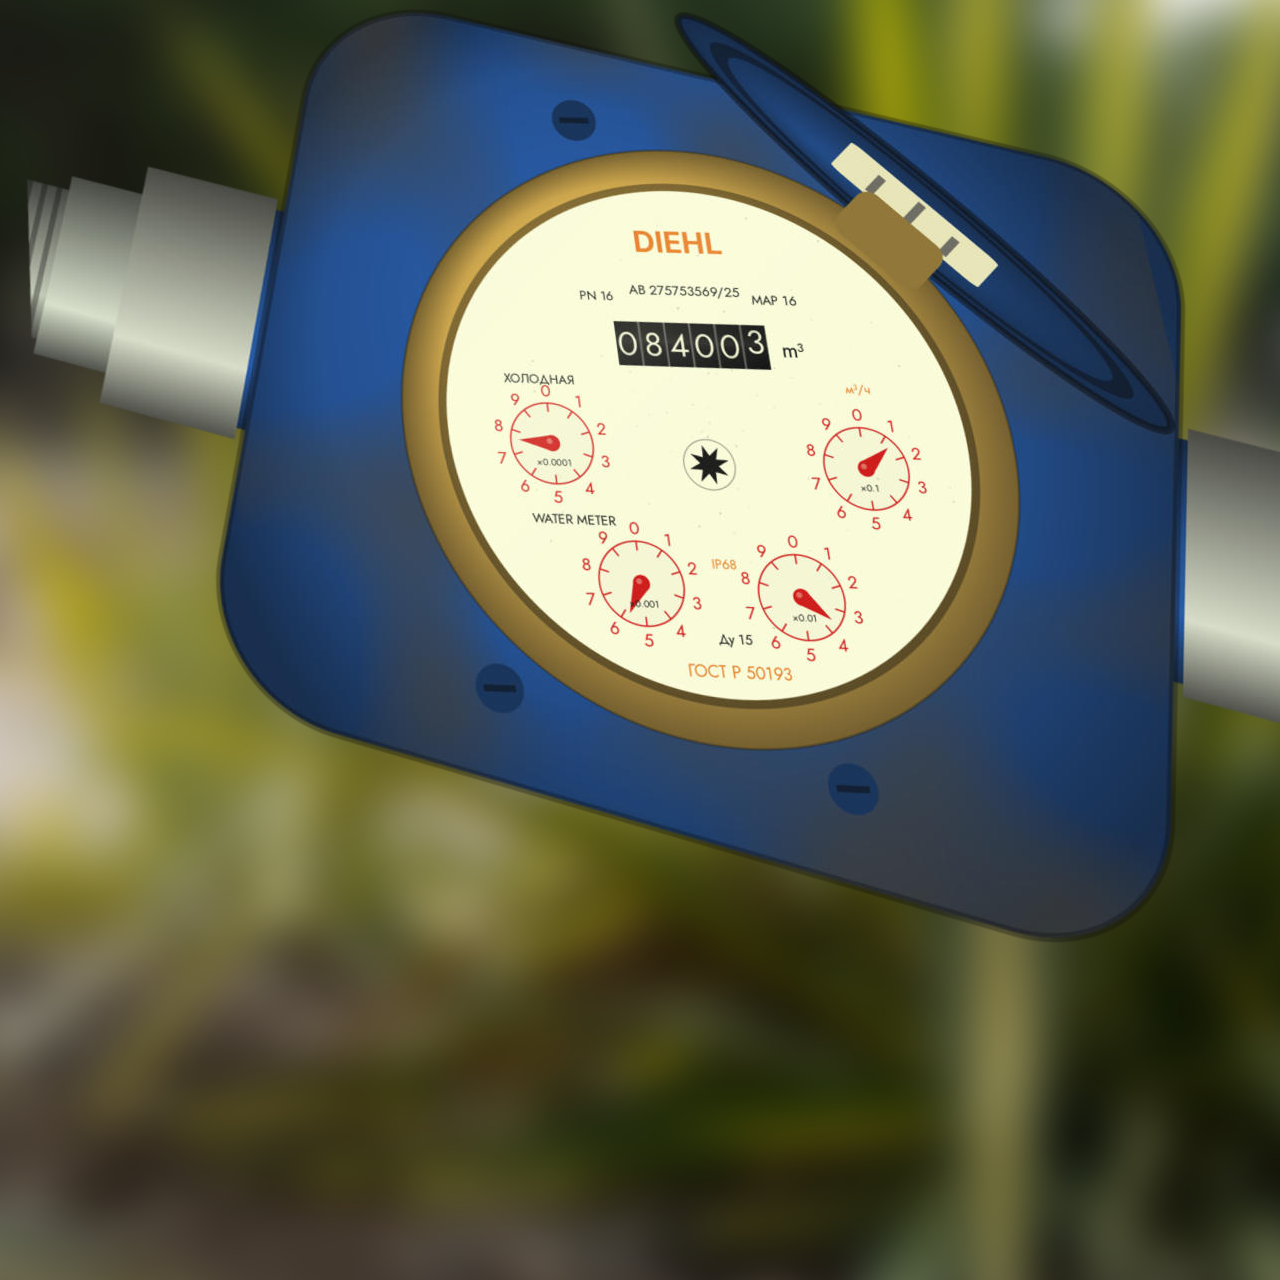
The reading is 84003.1357 m³
